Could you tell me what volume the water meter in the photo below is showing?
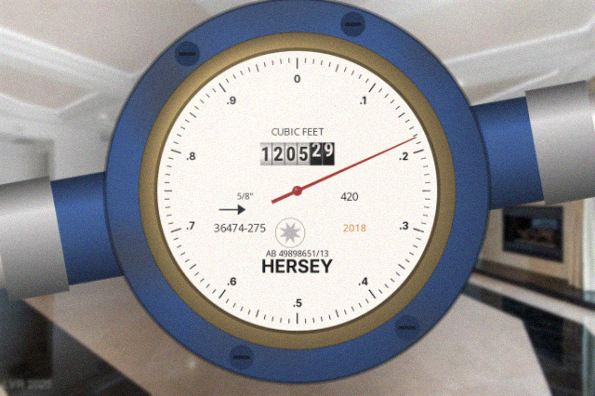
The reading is 120529.18 ft³
